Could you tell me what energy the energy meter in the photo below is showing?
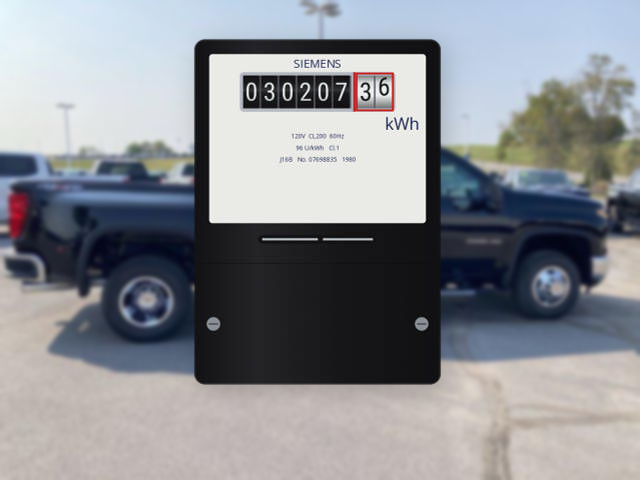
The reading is 30207.36 kWh
